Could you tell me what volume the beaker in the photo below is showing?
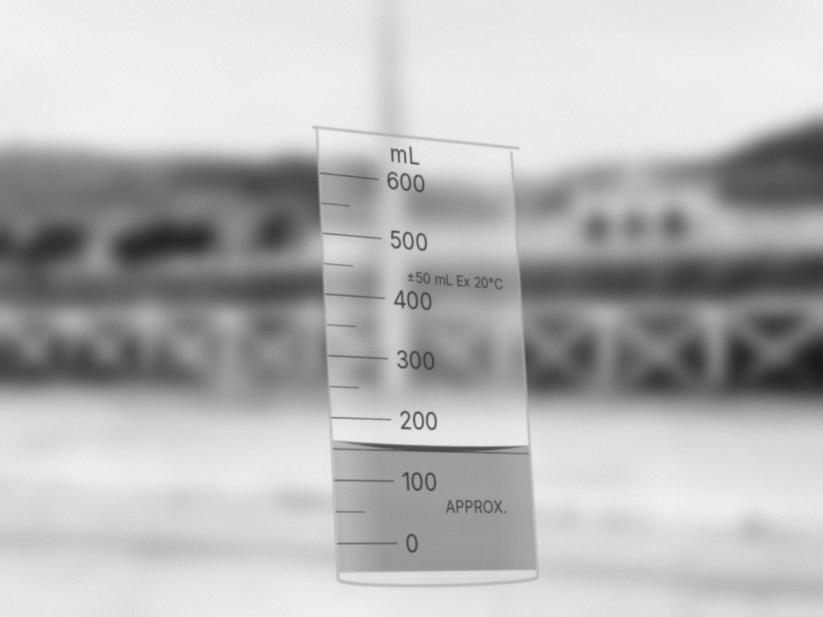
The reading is 150 mL
